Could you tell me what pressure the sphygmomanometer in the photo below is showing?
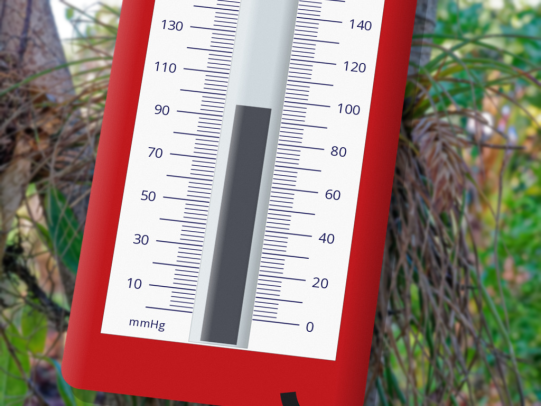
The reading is 96 mmHg
